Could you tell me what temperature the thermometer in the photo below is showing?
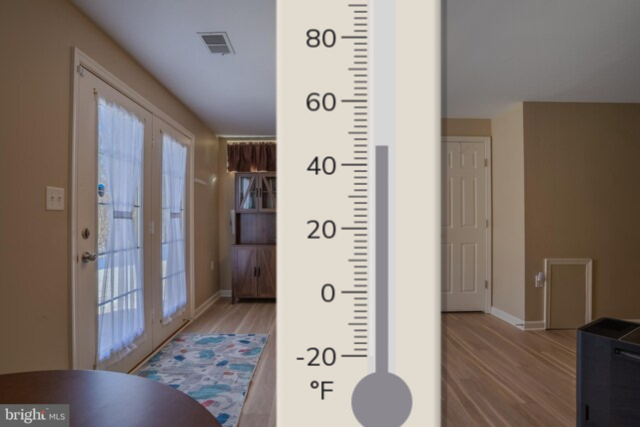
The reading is 46 °F
